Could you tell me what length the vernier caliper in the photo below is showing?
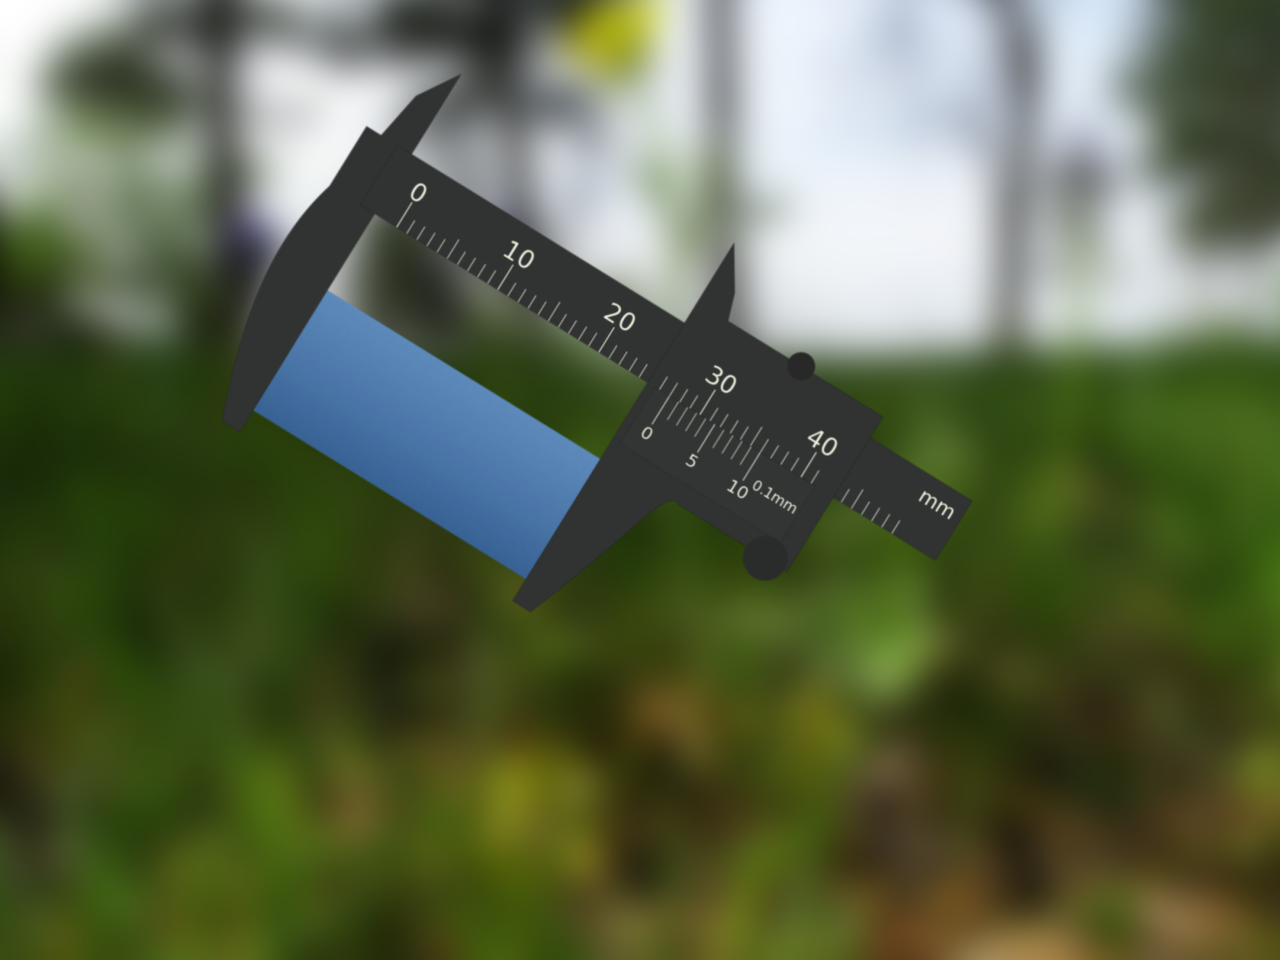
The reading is 27.0 mm
